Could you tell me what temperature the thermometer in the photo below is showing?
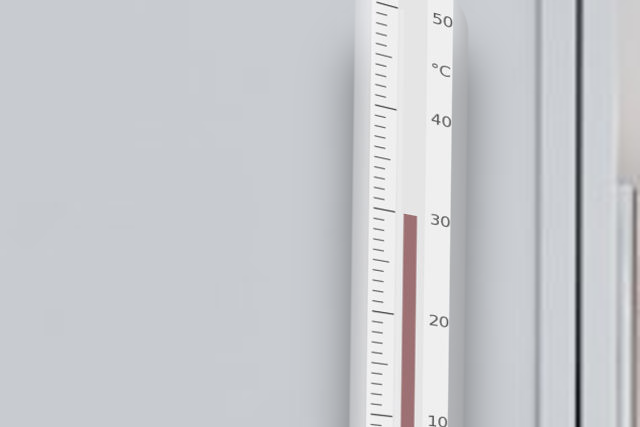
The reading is 30 °C
